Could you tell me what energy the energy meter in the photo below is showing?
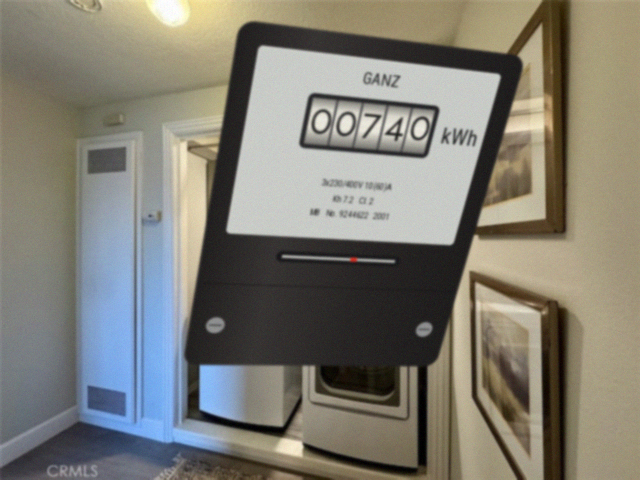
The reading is 740 kWh
